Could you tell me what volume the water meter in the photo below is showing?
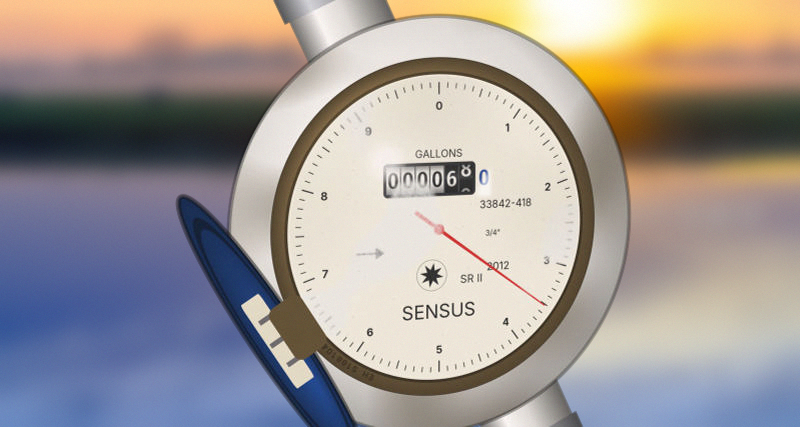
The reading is 683.5 gal
